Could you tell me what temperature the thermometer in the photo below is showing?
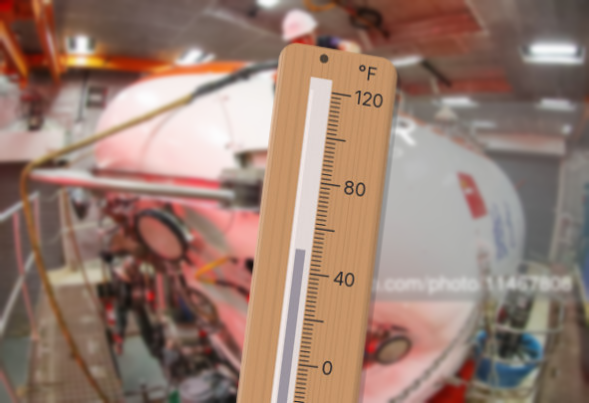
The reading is 50 °F
